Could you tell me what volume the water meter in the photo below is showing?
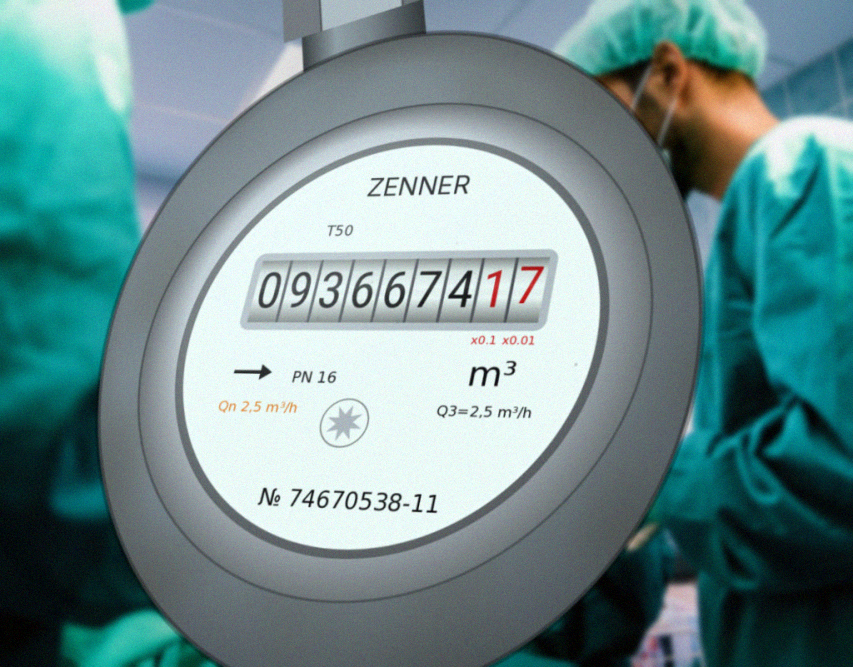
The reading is 936674.17 m³
